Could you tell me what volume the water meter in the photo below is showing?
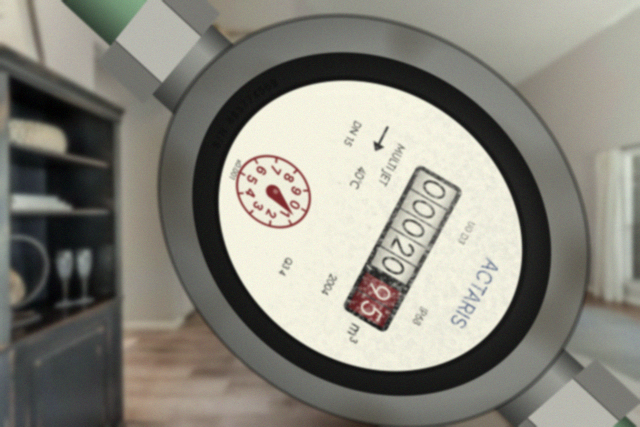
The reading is 20.950 m³
